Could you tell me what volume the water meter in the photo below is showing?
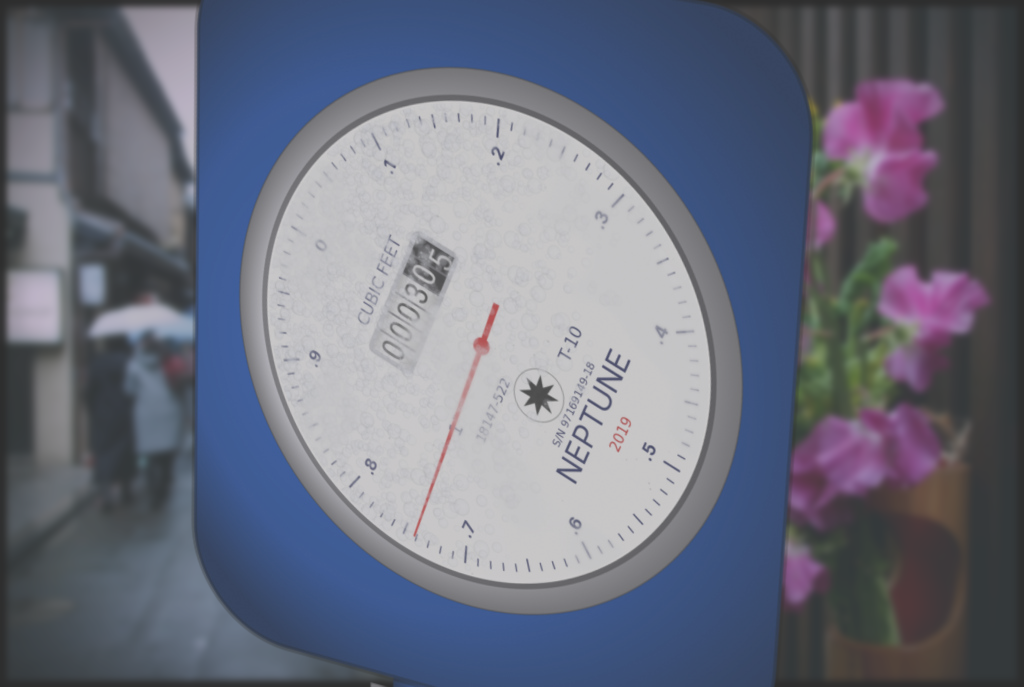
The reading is 304.74 ft³
